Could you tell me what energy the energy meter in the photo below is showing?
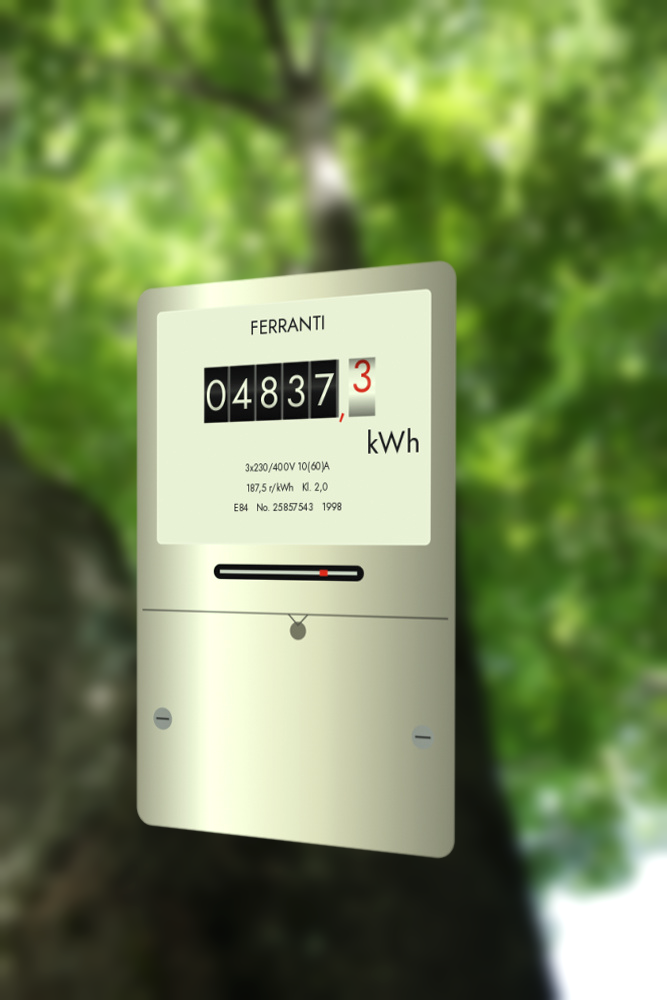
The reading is 4837.3 kWh
